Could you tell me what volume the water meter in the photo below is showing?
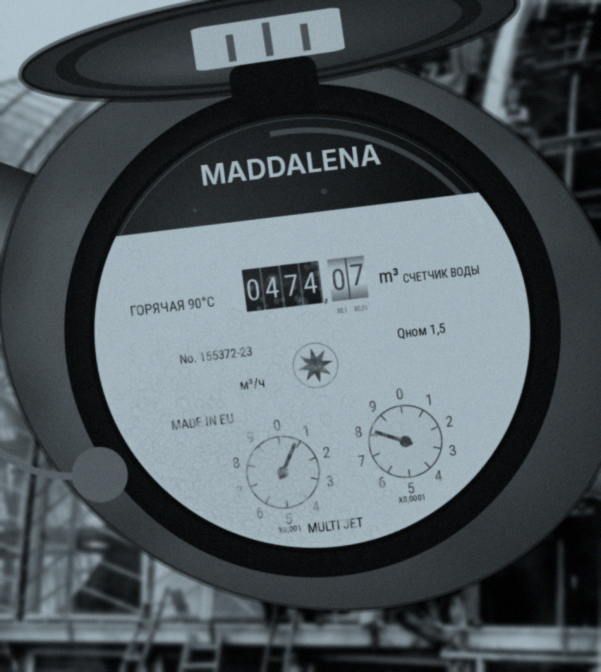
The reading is 474.0708 m³
